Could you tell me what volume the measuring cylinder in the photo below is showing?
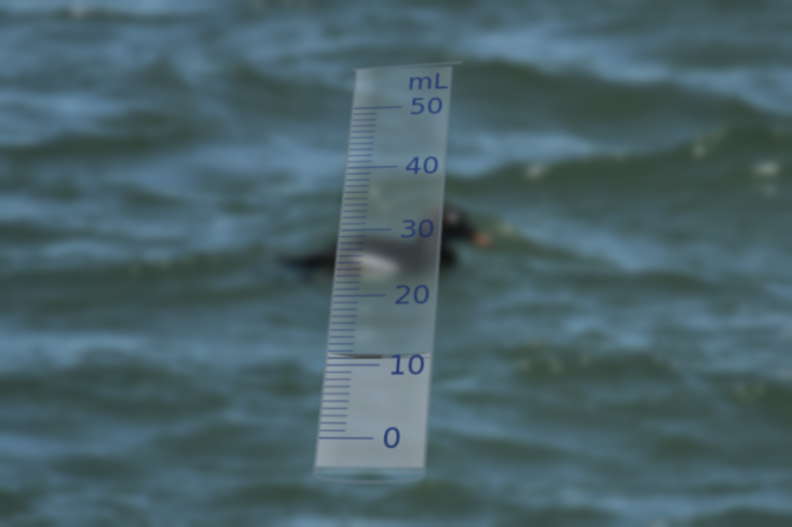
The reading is 11 mL
